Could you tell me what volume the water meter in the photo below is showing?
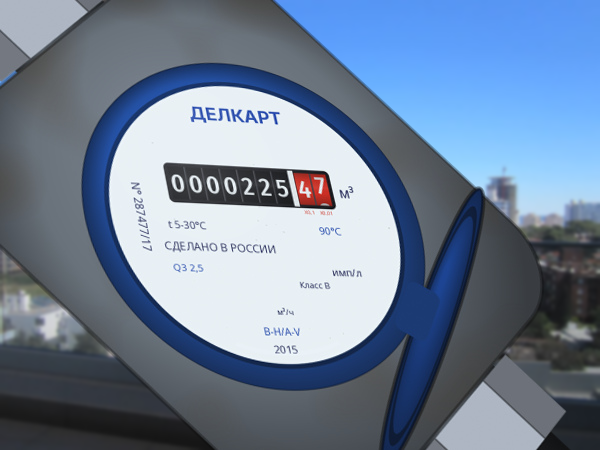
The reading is 225.47 m³
